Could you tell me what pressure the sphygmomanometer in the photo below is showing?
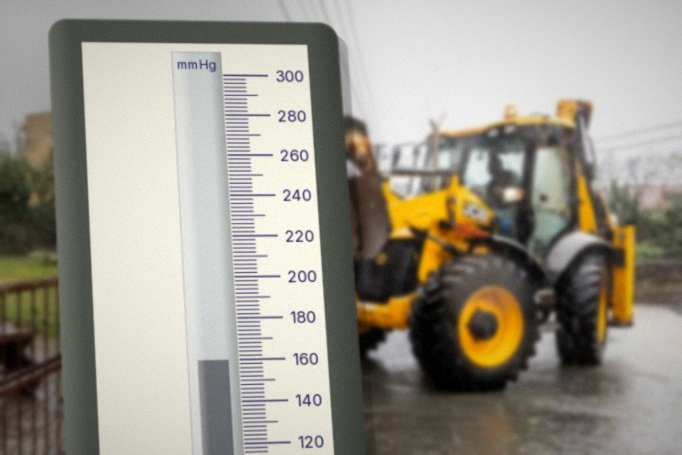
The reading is 160 mmHg
